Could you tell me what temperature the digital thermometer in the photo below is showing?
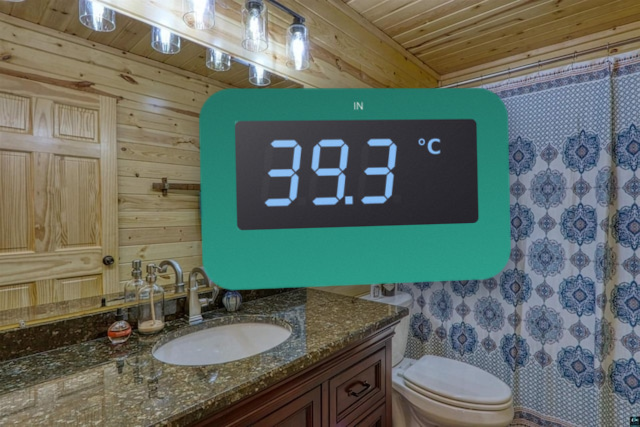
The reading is 39.3 °C
